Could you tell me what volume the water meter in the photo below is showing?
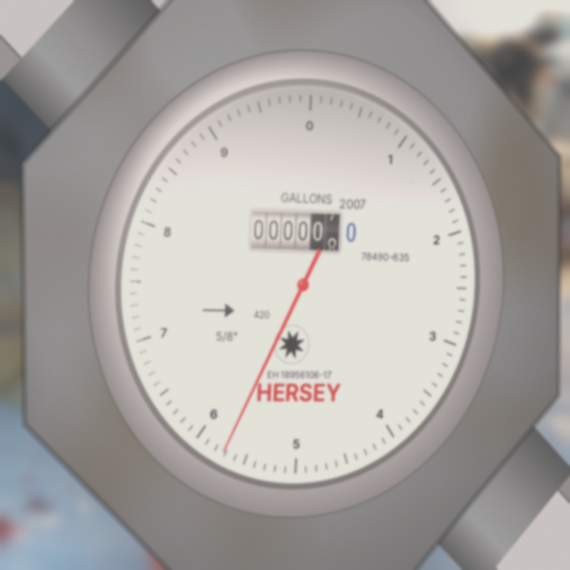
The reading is 75.7 gal
